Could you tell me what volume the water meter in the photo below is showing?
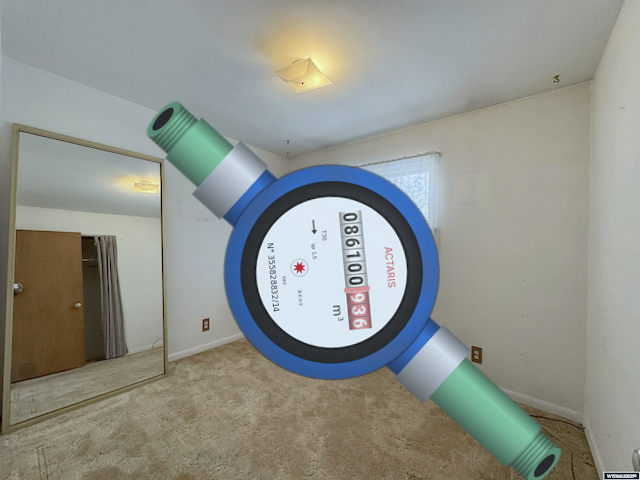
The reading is 86100.936 m³
